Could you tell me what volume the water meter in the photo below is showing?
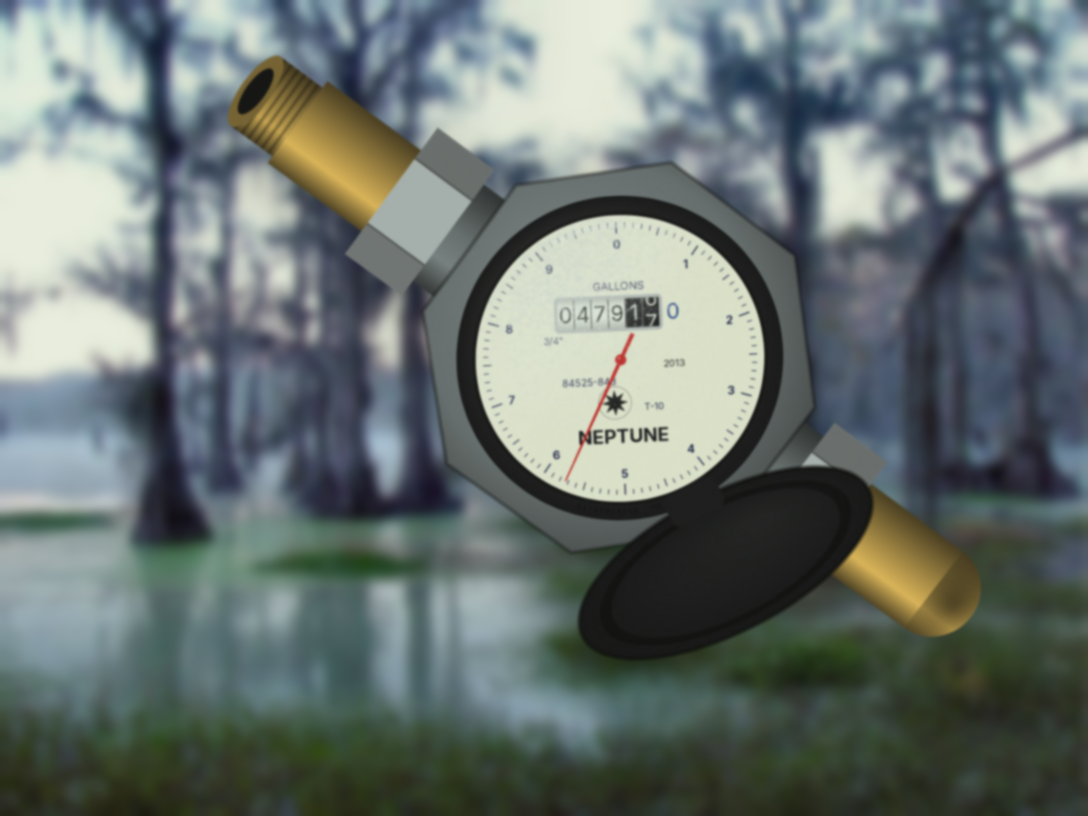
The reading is 479165.7 gal
